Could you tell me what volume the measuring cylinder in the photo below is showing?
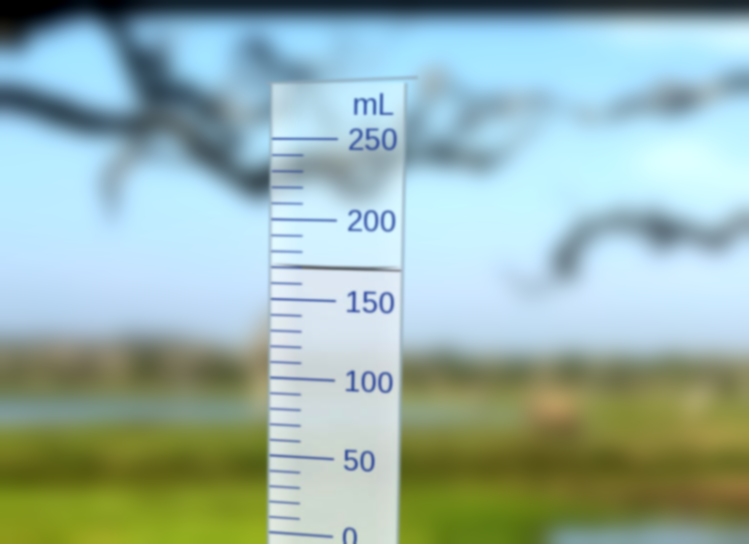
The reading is 170 mL
